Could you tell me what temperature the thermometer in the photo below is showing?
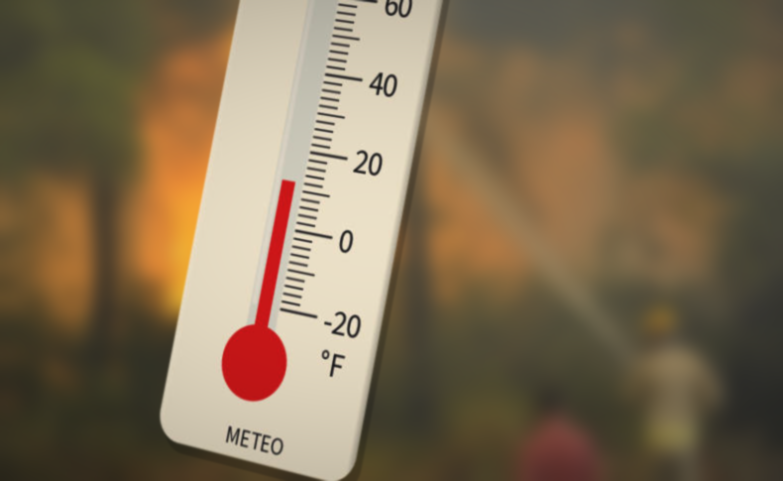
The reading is 12 °F
